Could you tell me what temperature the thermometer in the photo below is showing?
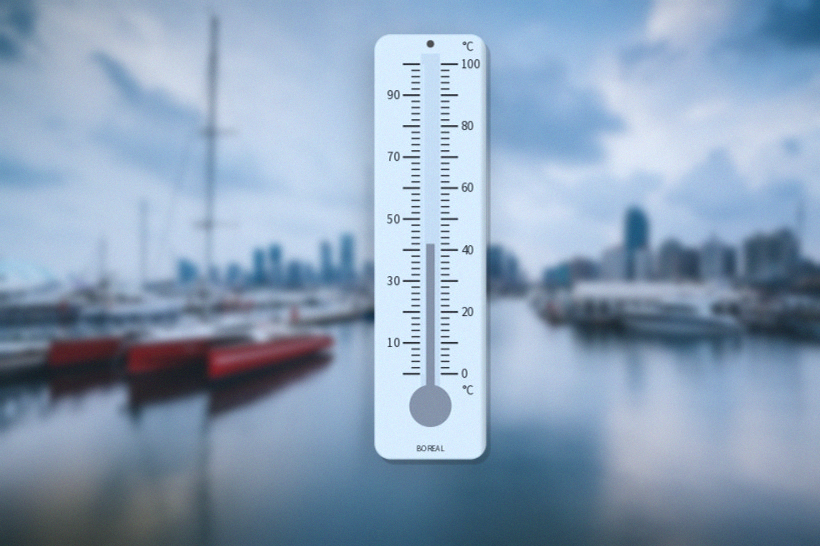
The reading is 42 °C
